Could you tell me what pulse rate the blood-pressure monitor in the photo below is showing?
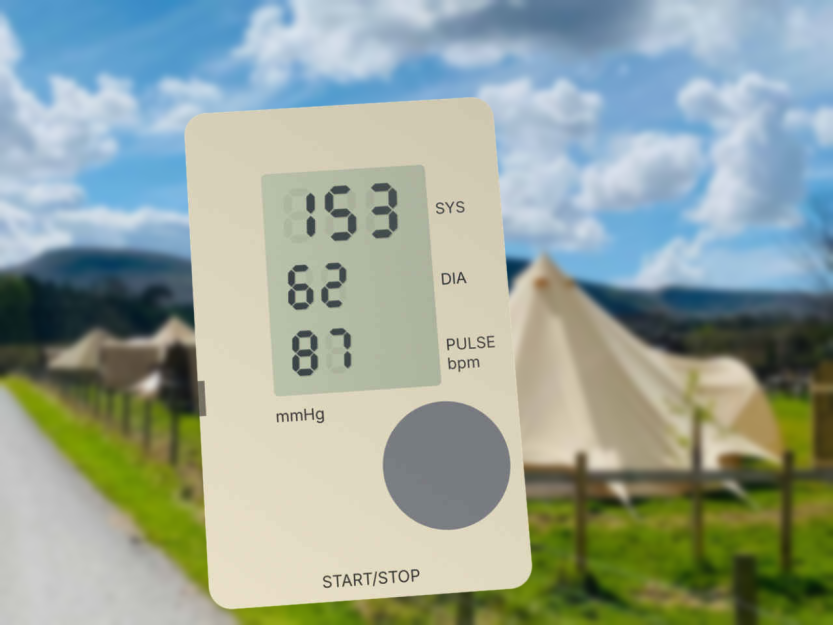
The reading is 87 bpm
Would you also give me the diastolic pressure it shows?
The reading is 62 mmHg
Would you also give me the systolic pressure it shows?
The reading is 153 mmHg
